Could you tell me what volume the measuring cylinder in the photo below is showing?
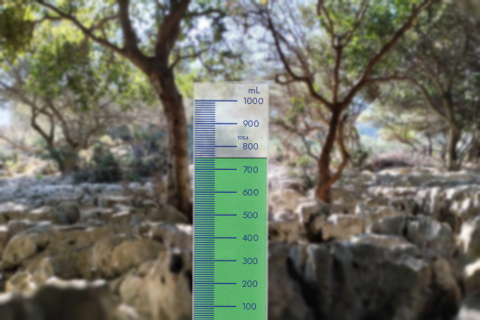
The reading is 750 mL
